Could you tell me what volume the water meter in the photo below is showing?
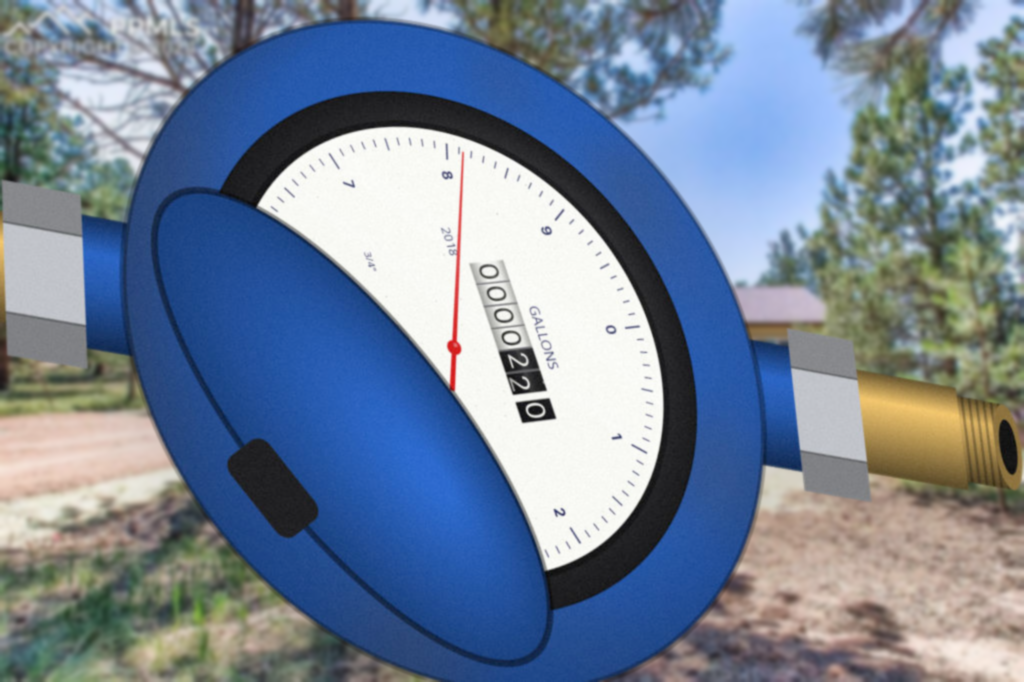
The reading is 218.1 gal
